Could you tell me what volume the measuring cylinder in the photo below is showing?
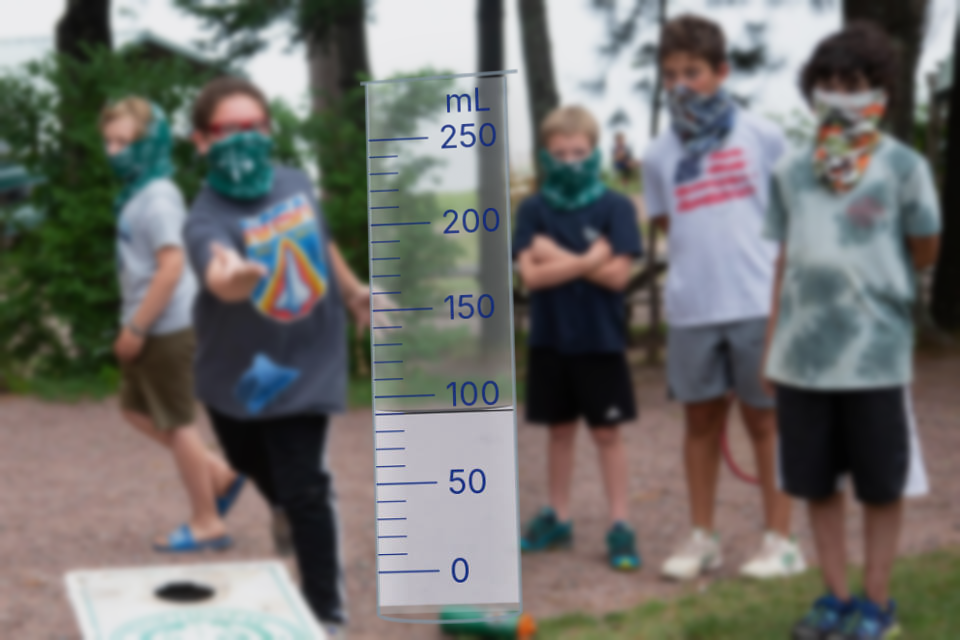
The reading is 90 mL
